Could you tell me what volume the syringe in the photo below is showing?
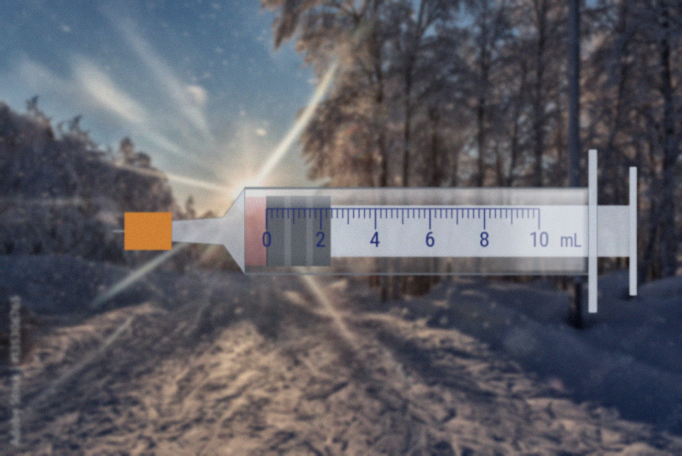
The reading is 0 mL
